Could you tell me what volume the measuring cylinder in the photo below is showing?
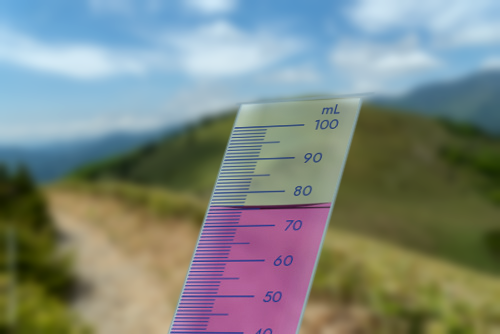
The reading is 75 mL
